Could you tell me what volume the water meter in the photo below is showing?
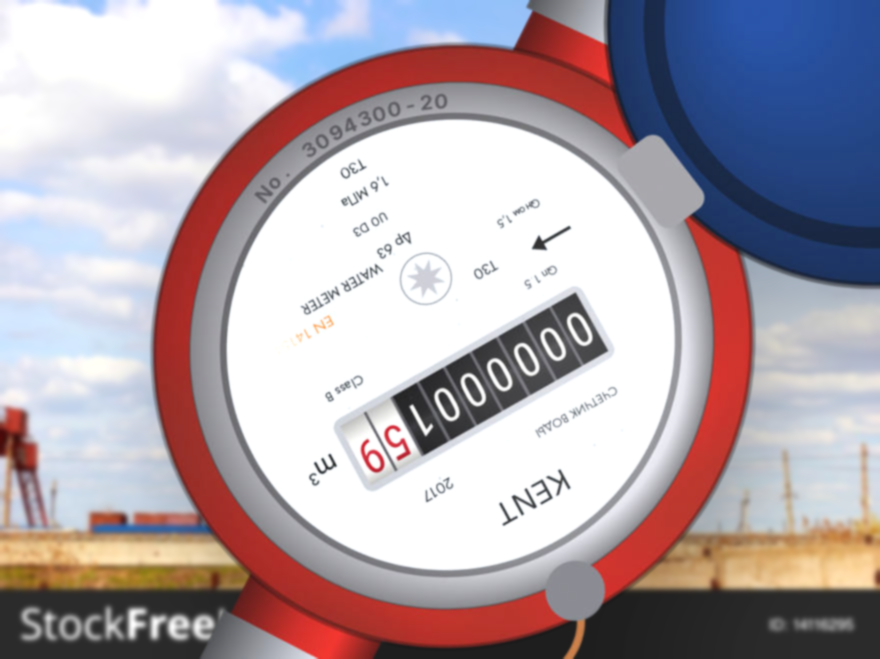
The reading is 1.59 m³
